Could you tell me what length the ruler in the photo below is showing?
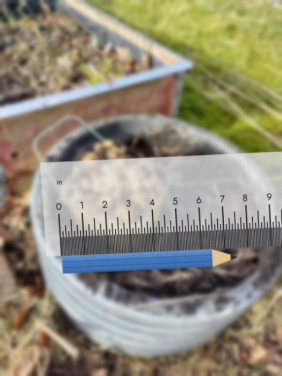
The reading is 7.5 in
